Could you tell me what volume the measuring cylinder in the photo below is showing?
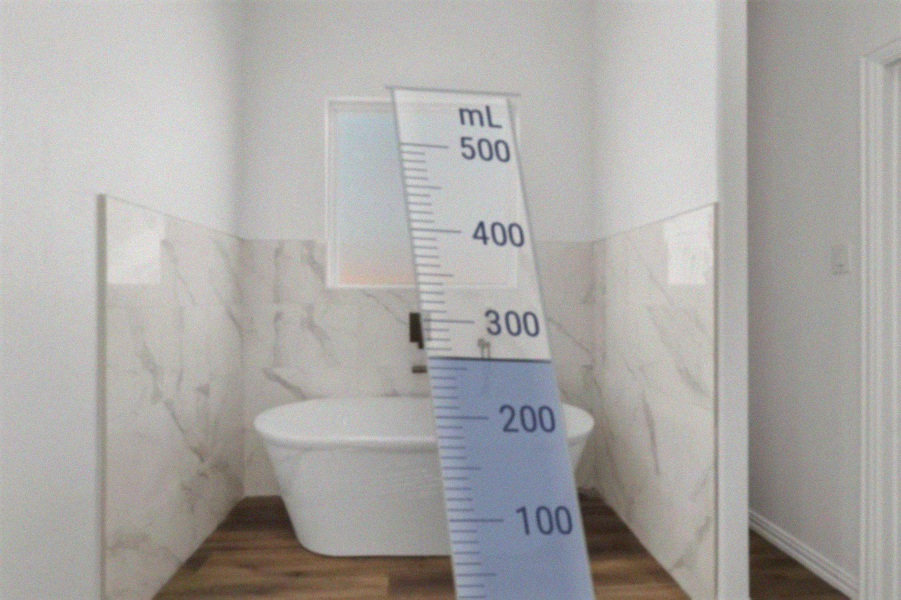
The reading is 260 mL
